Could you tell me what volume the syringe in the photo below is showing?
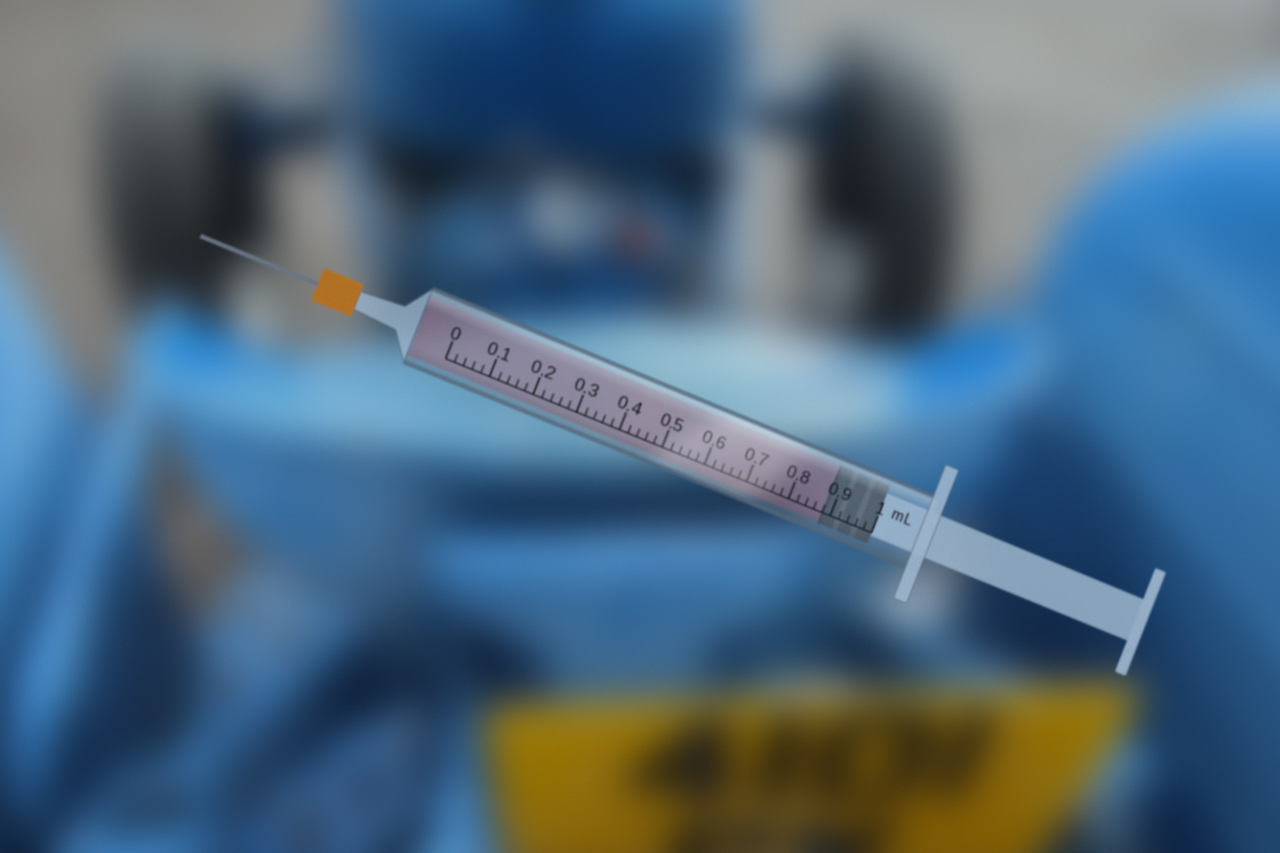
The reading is 0.88 mL
